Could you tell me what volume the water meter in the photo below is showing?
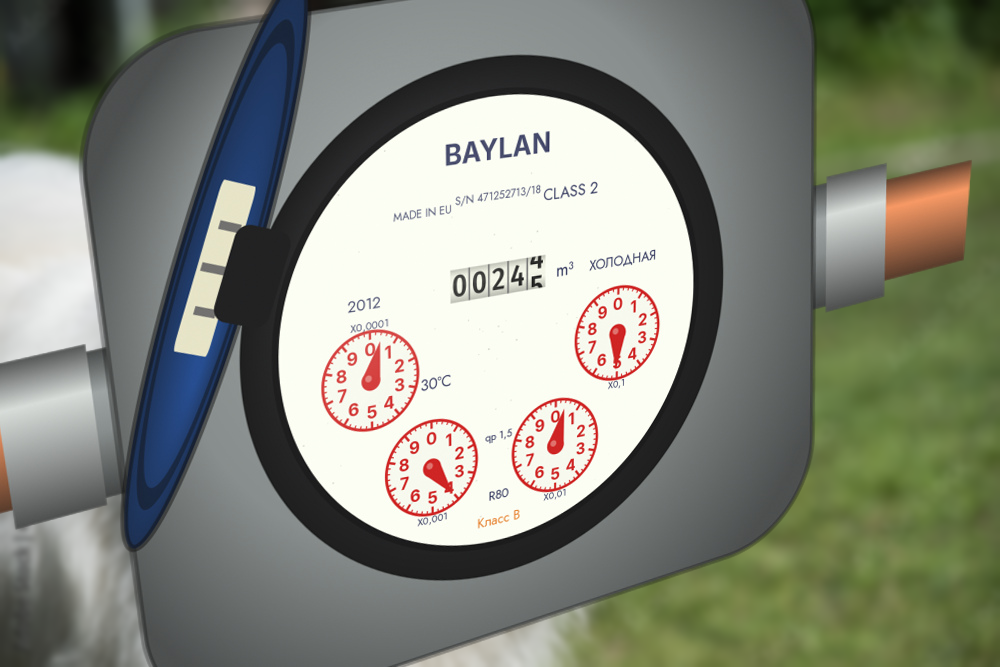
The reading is 244.5040 m³
